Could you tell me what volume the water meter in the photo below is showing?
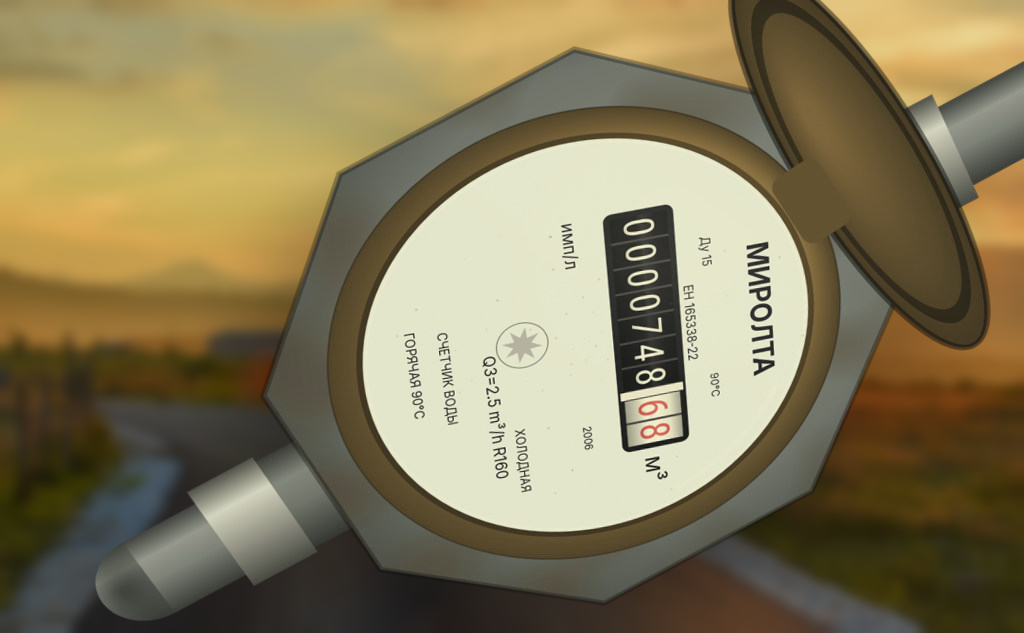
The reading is 748.68 m³
